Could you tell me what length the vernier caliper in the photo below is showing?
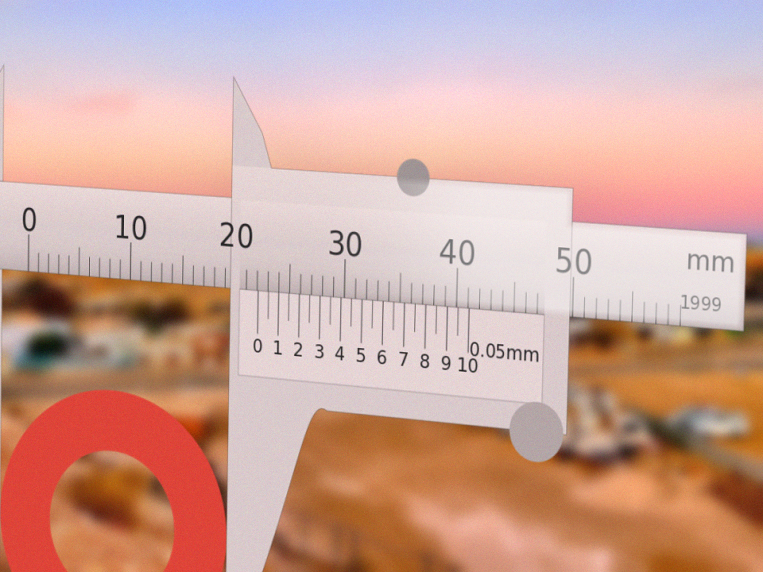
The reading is 22.1 mm
